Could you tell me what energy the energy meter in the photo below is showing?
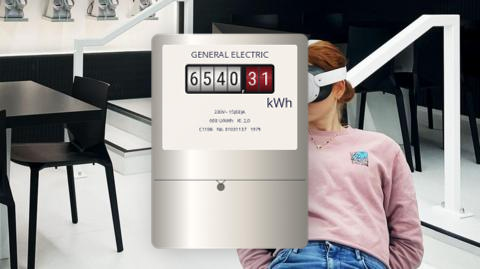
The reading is 6540.31 kWh
